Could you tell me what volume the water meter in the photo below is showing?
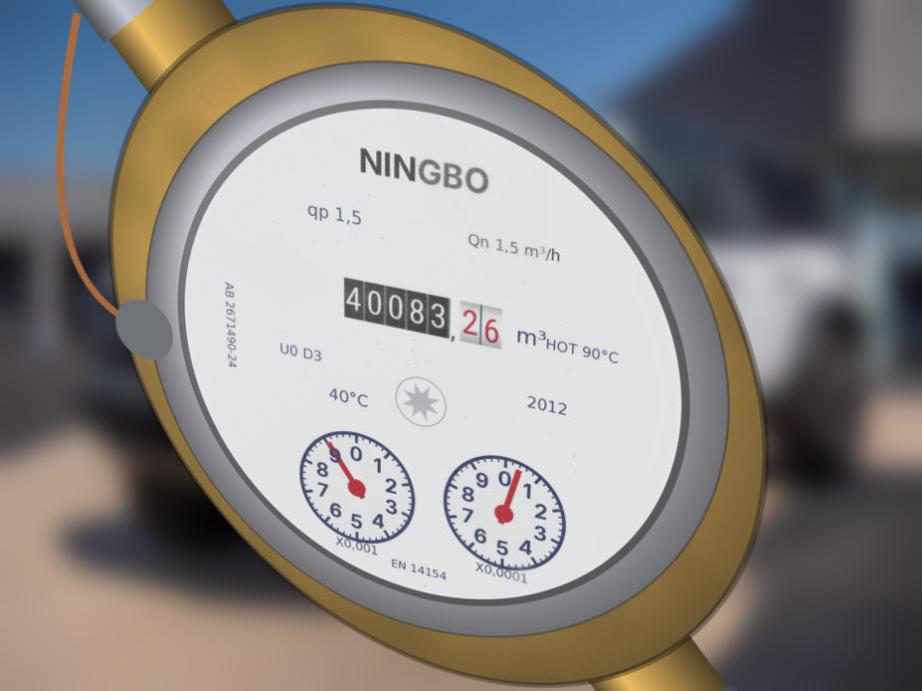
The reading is 40083.2590 m³
